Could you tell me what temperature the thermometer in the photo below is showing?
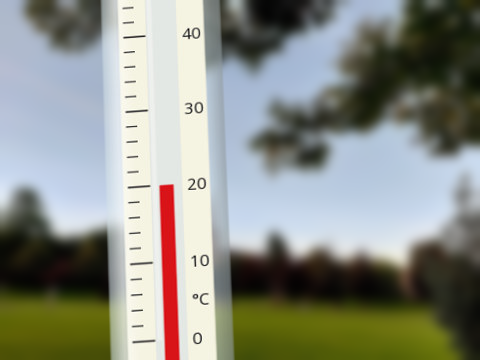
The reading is 20 °C
